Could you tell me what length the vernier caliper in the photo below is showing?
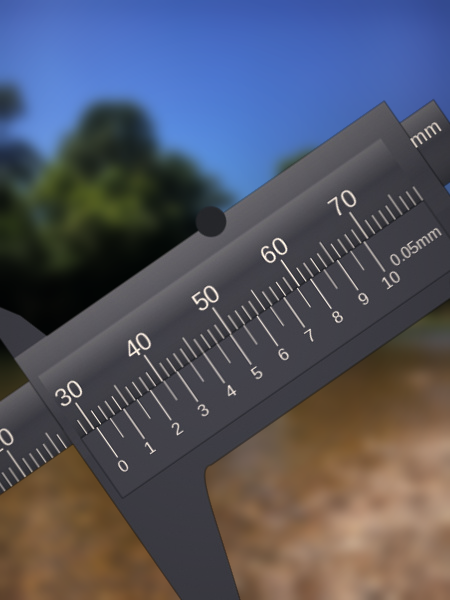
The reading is 30.4 mm
